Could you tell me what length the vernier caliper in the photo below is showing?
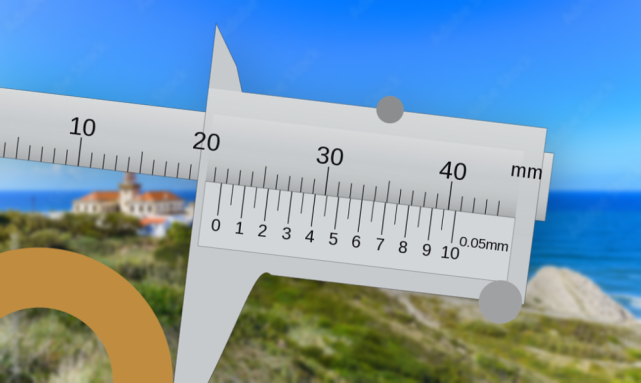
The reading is 21.6 mm
